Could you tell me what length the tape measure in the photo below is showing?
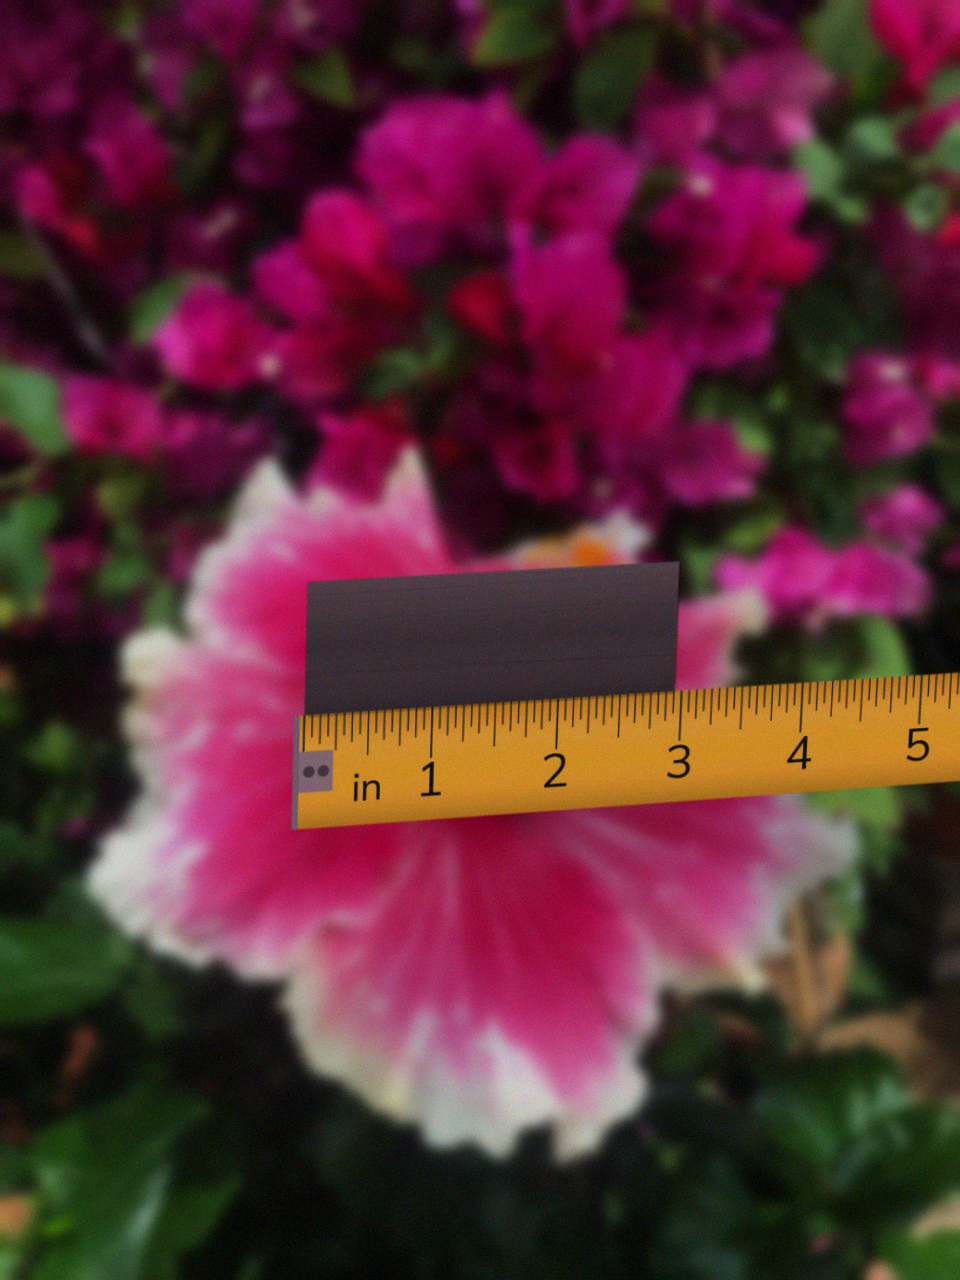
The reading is 2.9375 in
